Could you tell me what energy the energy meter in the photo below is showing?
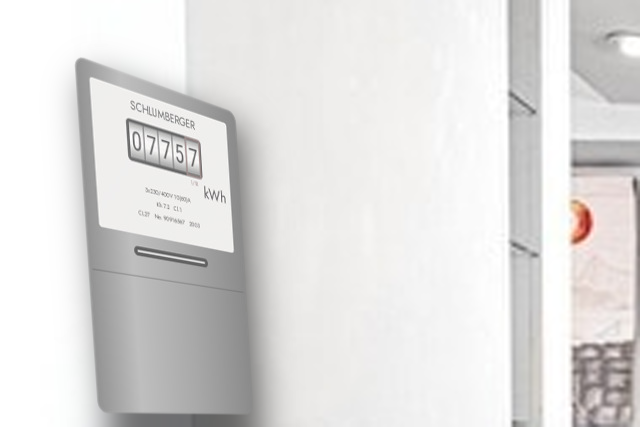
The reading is 775.7 kWh
